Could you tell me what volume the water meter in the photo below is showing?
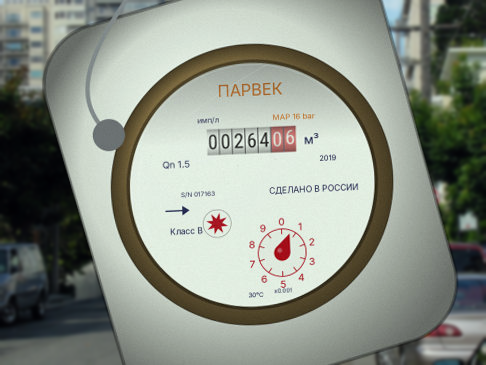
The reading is 264.060 m³
